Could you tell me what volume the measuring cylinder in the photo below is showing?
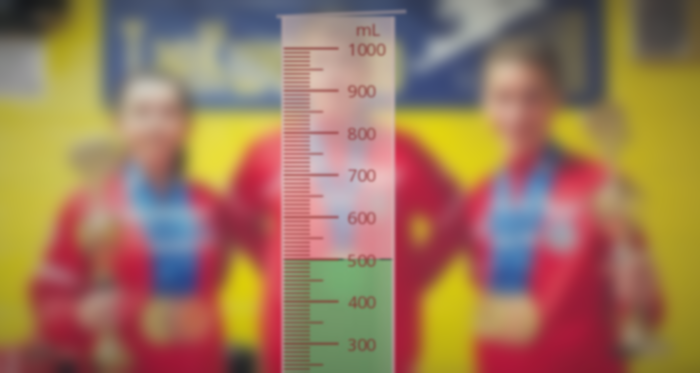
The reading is 500 mL
